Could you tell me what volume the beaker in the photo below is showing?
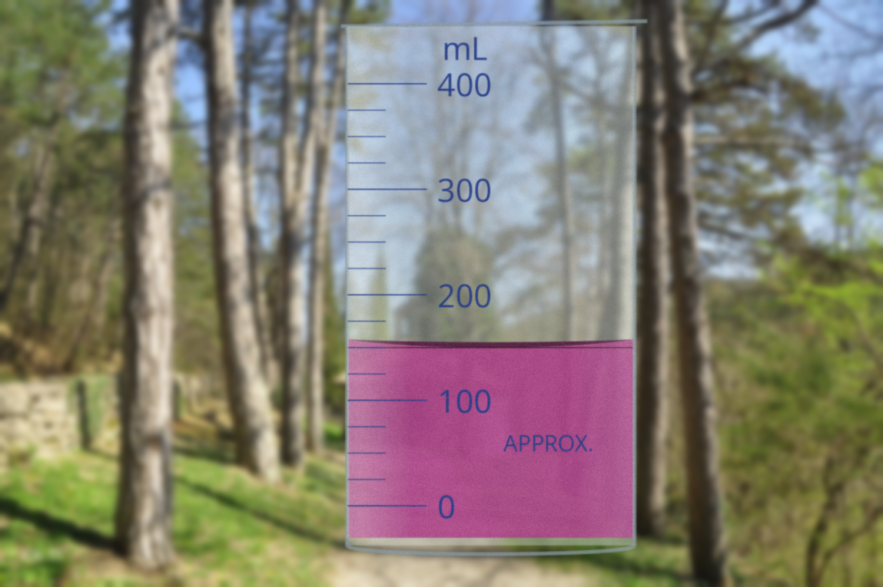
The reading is 150 mL
